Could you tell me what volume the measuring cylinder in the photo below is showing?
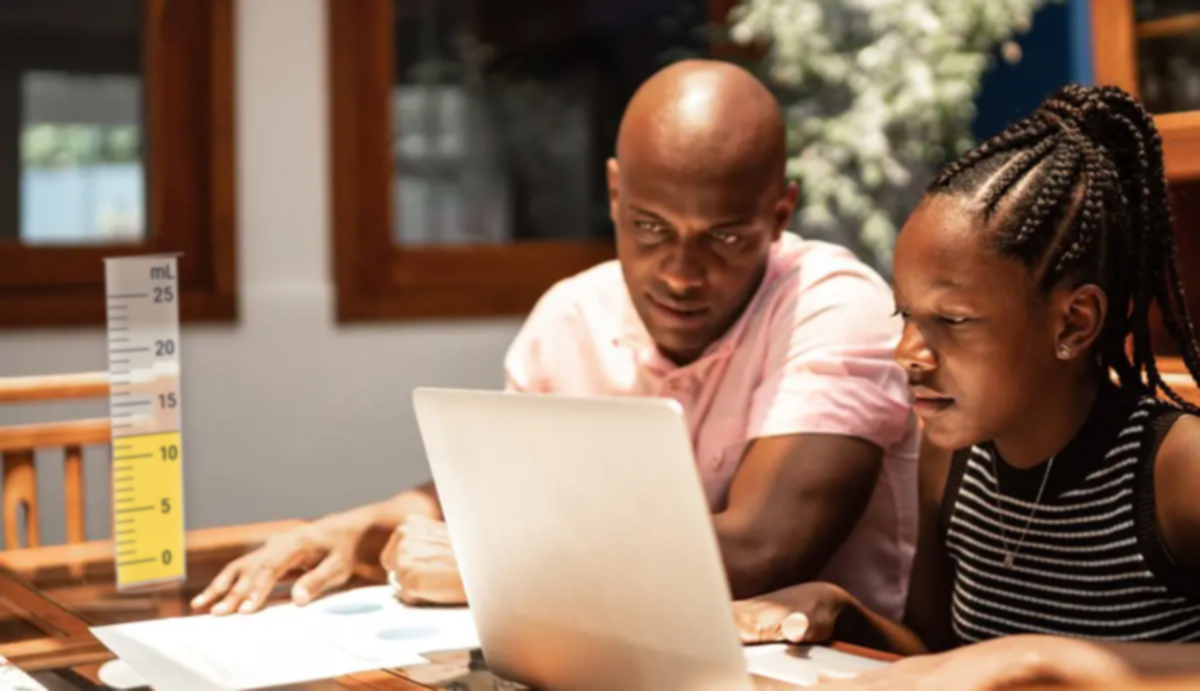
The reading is 12 mL
